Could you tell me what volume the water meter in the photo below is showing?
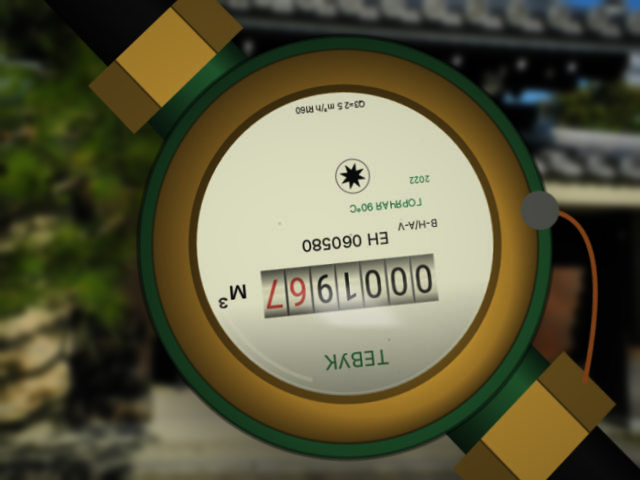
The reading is 19.67 m³
